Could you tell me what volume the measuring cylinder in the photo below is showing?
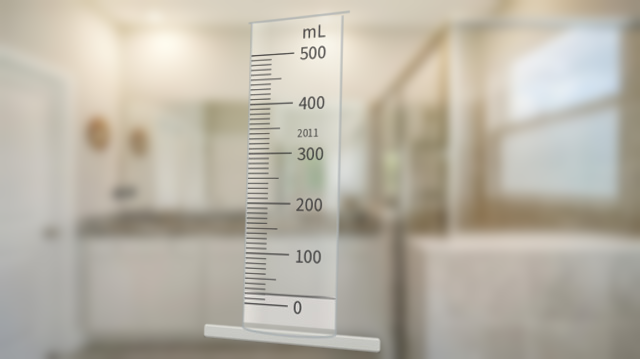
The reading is 20 mL
